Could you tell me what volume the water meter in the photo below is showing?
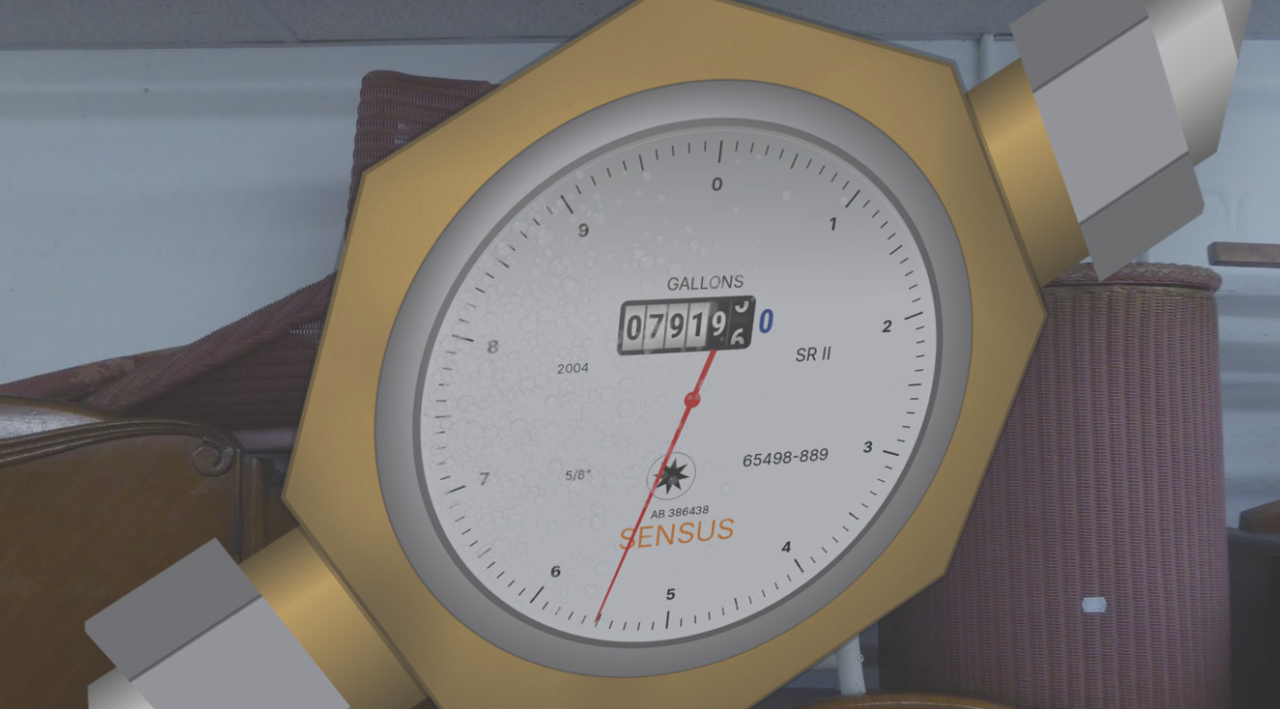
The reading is 791955.5 gal
